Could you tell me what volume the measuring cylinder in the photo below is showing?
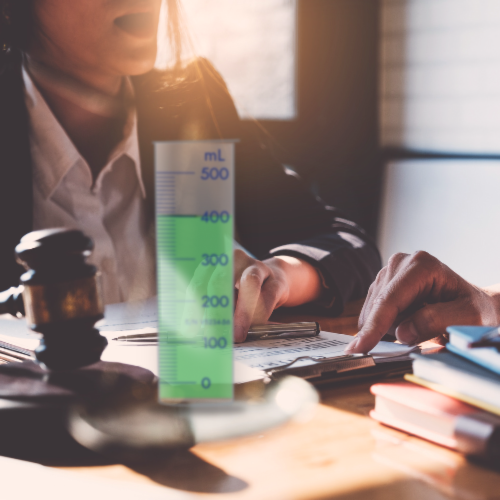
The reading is 400 mL
